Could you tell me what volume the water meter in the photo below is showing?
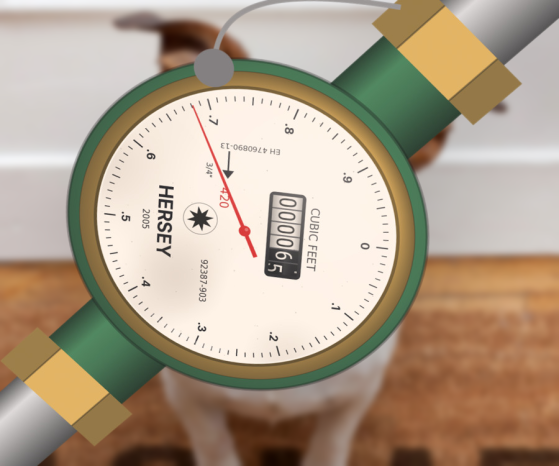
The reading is 64.68 ft³
